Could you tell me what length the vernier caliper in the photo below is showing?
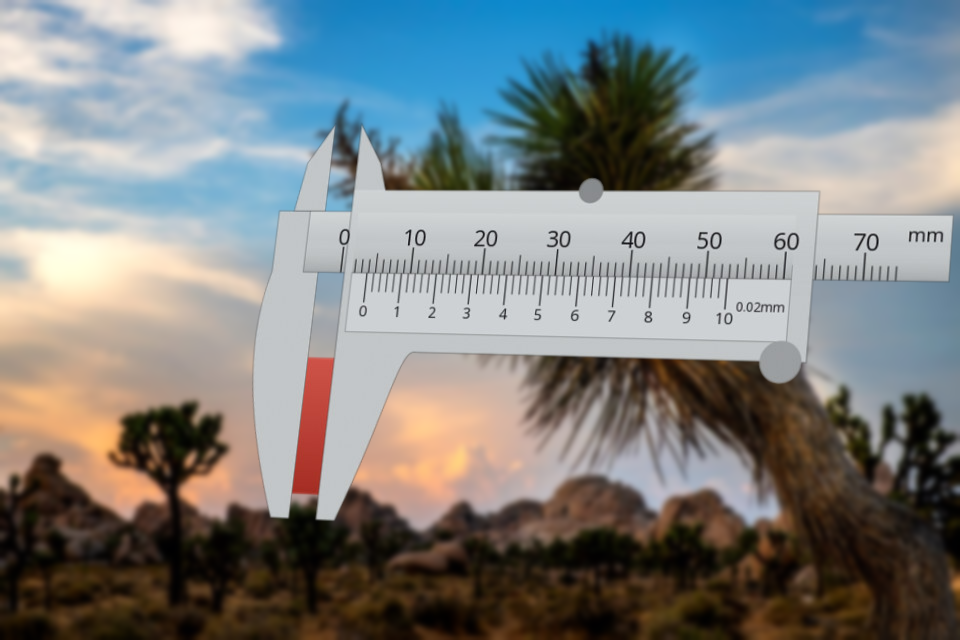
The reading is 3.8 mm
